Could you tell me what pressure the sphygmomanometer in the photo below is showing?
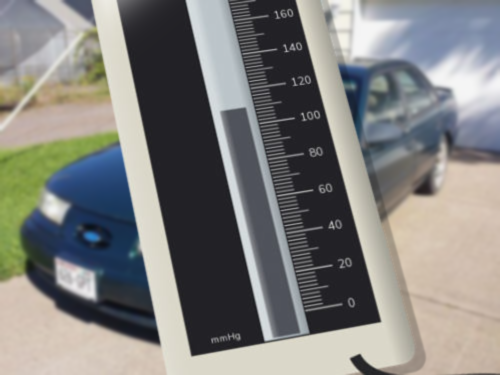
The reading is 110 mmHg
